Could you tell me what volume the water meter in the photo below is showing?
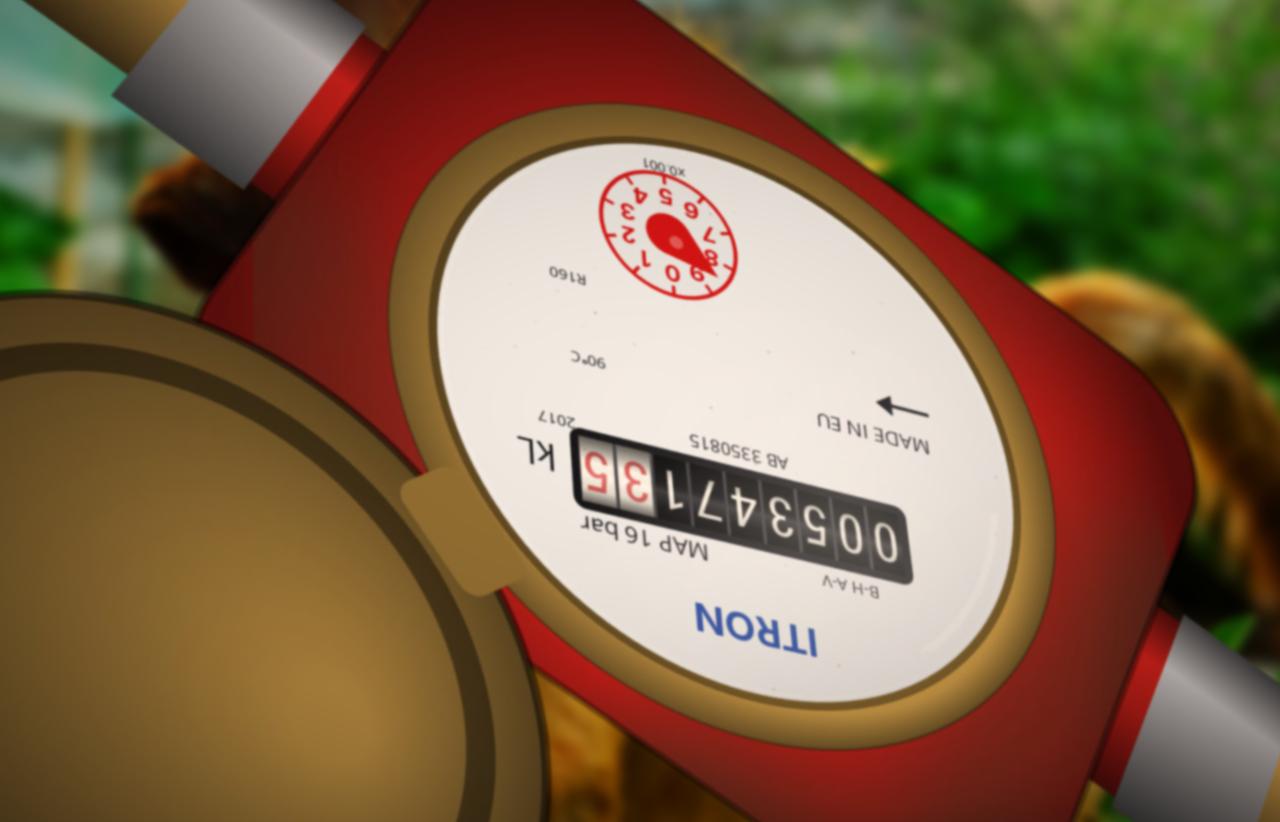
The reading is 53471.358 kL
